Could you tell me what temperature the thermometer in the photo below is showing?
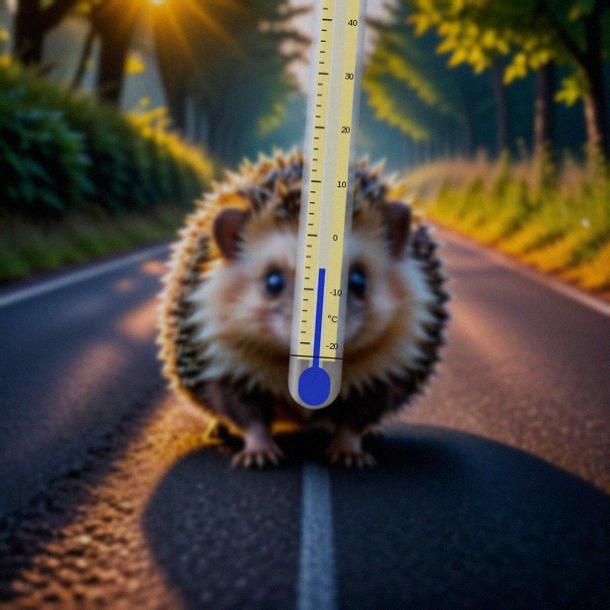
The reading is -6 °C
